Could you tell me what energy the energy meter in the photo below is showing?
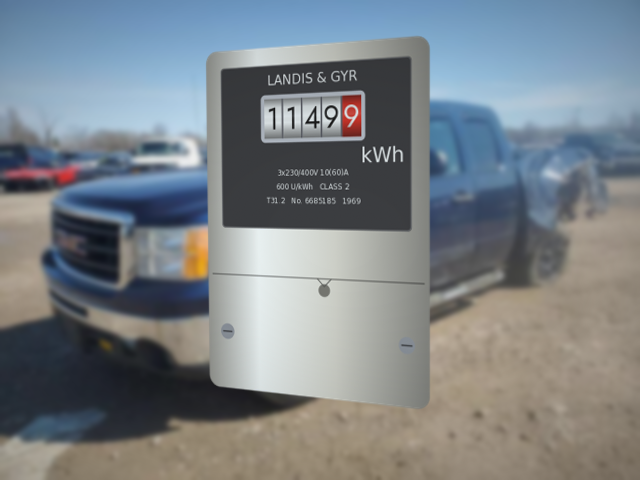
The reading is 1149.9 kWh
